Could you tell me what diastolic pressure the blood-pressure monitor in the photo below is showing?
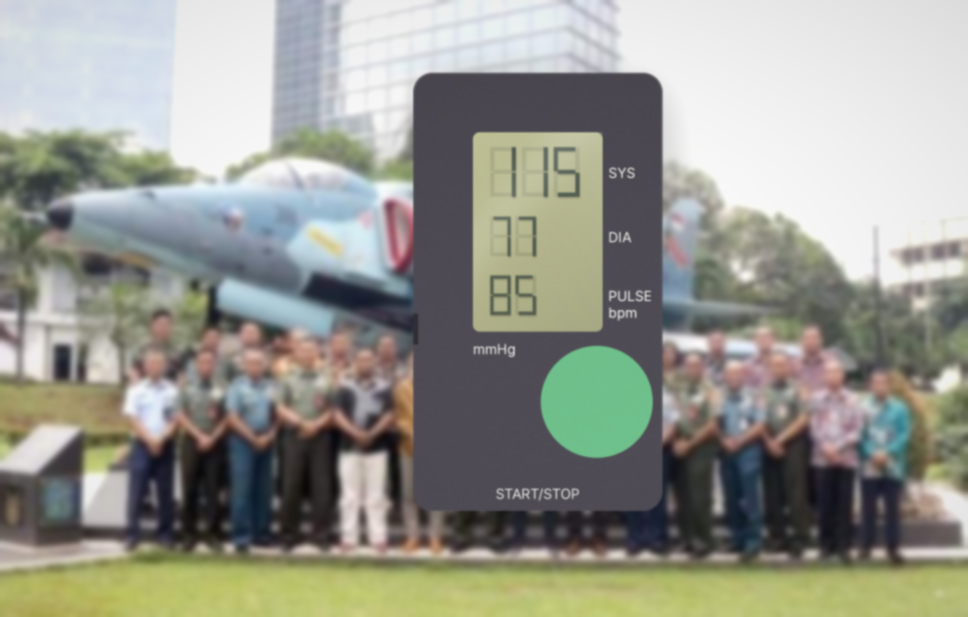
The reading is 77 mmHg
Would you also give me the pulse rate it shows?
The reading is 85 bpm
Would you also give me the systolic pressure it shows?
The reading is 115 mmHg
